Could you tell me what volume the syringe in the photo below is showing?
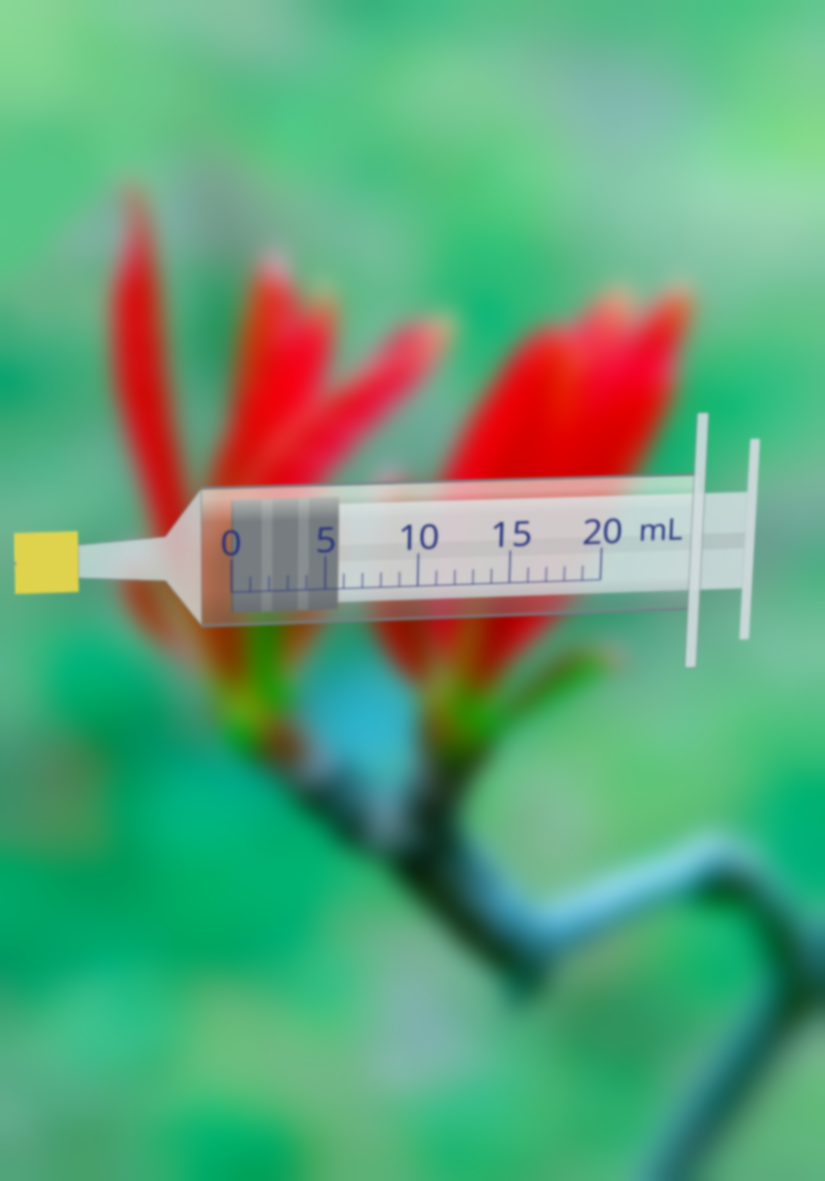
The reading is 0 mL
